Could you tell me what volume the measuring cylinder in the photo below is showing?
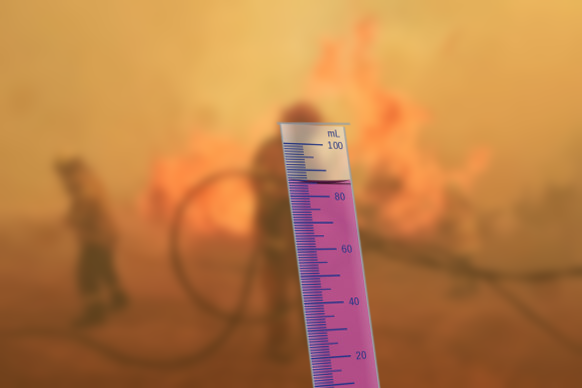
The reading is 85 mL
